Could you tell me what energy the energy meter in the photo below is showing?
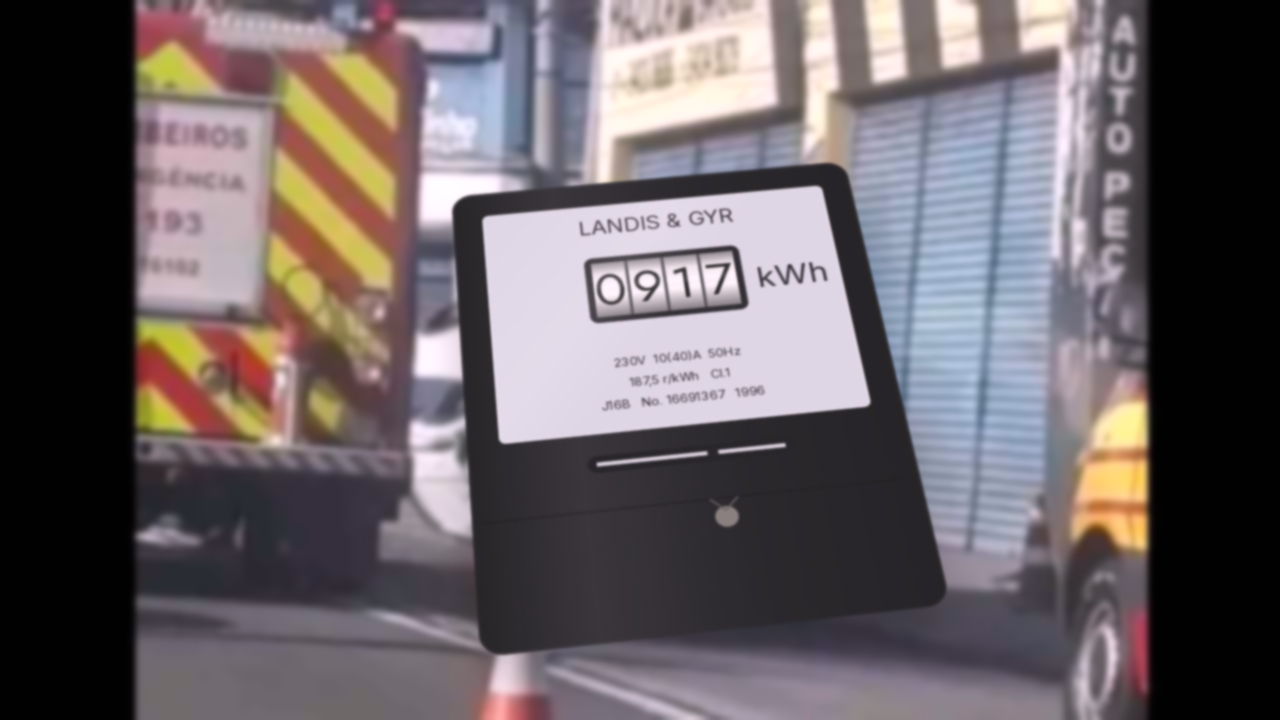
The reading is 917 kWh
